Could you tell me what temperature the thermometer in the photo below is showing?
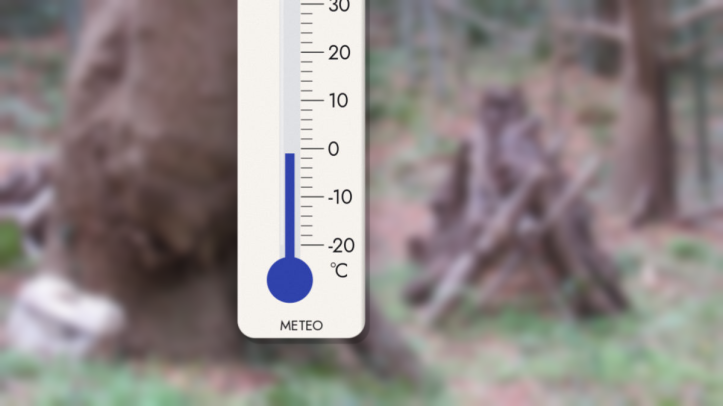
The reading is -1 °C
